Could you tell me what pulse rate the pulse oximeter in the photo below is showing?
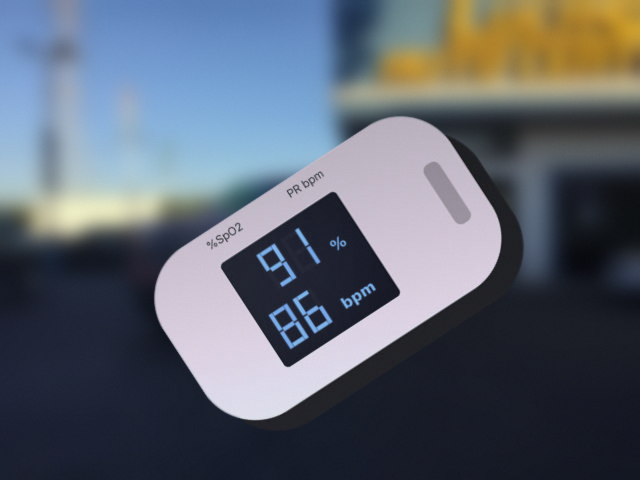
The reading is 86 bpm
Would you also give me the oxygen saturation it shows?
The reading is 91 %
